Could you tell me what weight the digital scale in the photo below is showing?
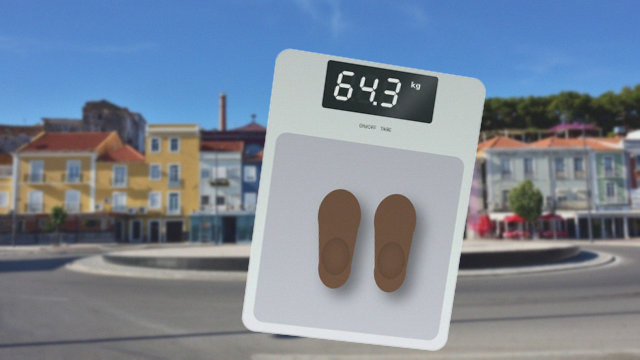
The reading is 64.3 kg
